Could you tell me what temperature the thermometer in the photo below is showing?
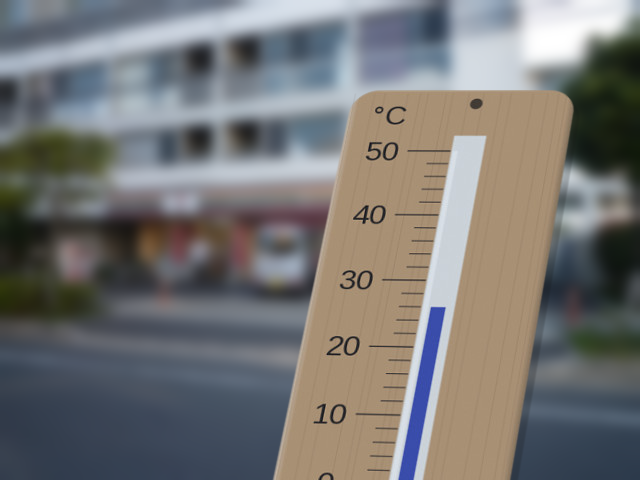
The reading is 26 °C
